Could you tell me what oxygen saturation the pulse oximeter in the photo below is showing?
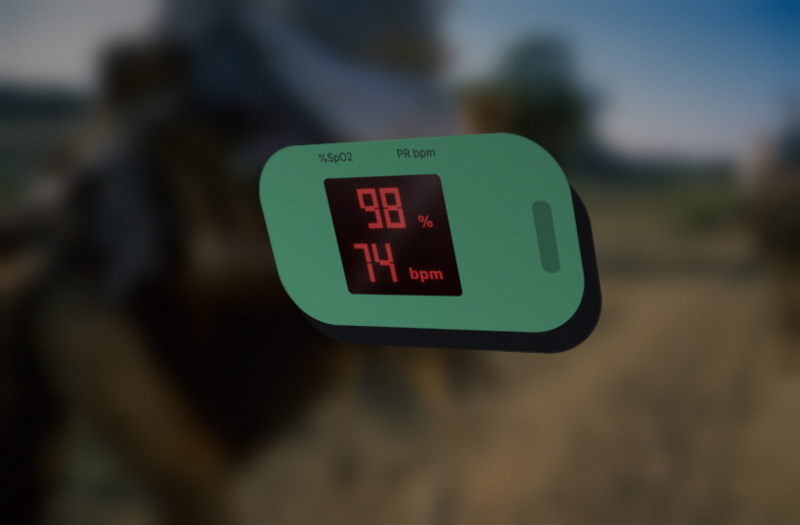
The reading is 98 %
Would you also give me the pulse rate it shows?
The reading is 74 bpm
